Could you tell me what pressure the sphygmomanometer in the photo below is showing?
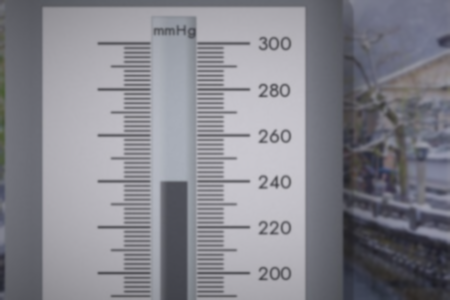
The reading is 240 mmHg
